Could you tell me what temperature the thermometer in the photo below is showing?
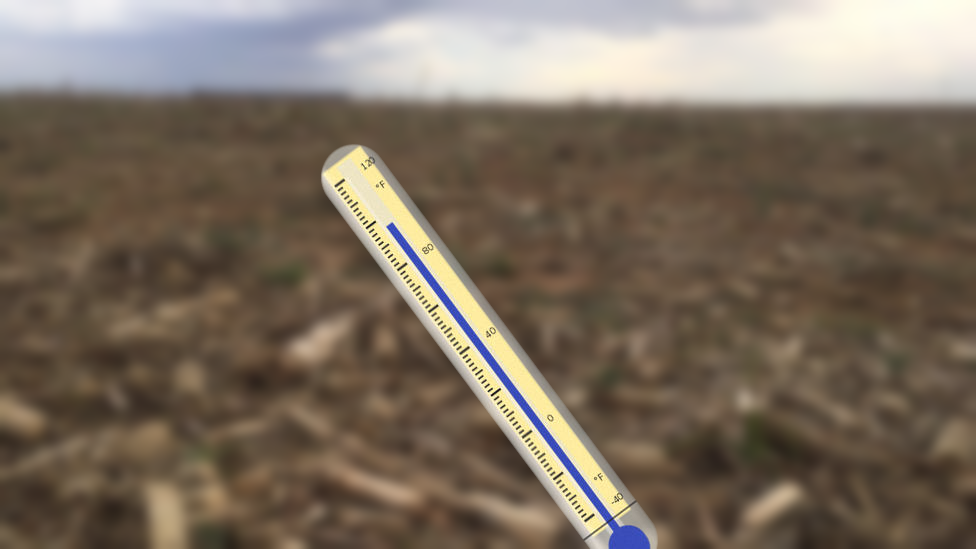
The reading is 96 °F
